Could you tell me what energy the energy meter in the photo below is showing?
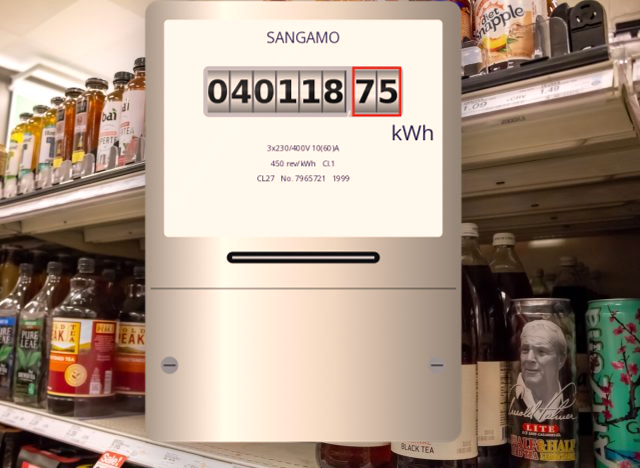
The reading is 40118.75 kWh
